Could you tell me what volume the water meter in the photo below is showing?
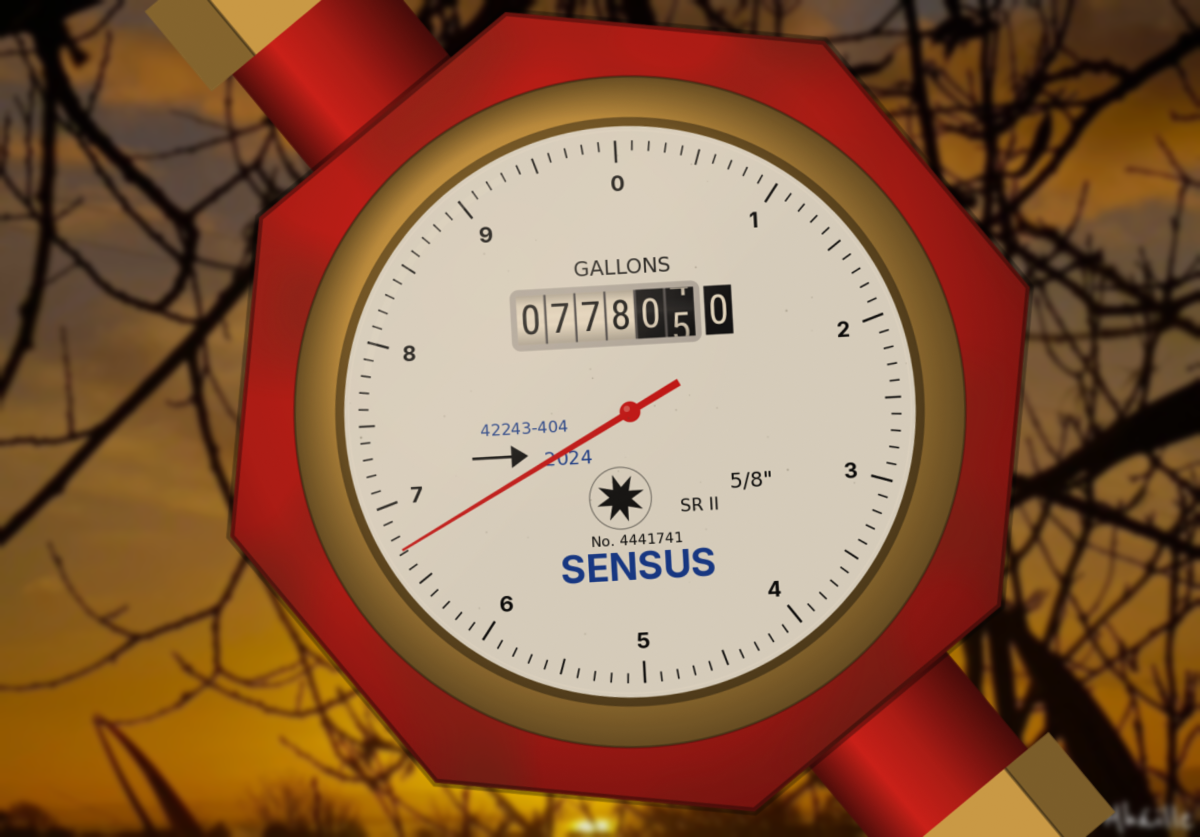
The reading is 778046.7 gal
